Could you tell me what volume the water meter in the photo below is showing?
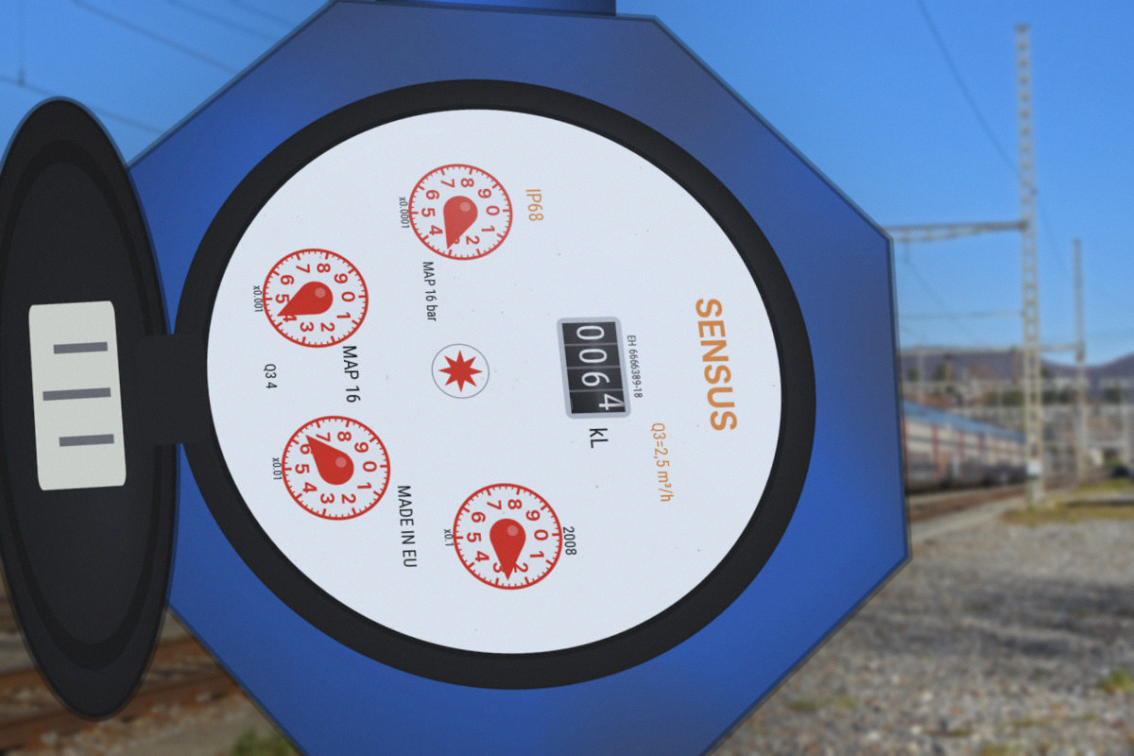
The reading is 64.2643 kL
